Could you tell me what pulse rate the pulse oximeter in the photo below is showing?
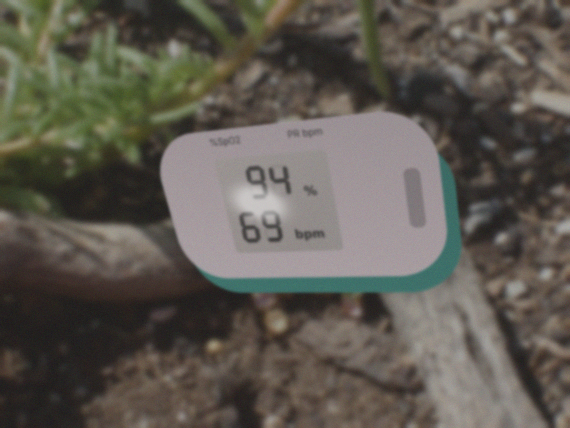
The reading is 69 bpm
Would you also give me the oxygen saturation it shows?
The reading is 94 %
